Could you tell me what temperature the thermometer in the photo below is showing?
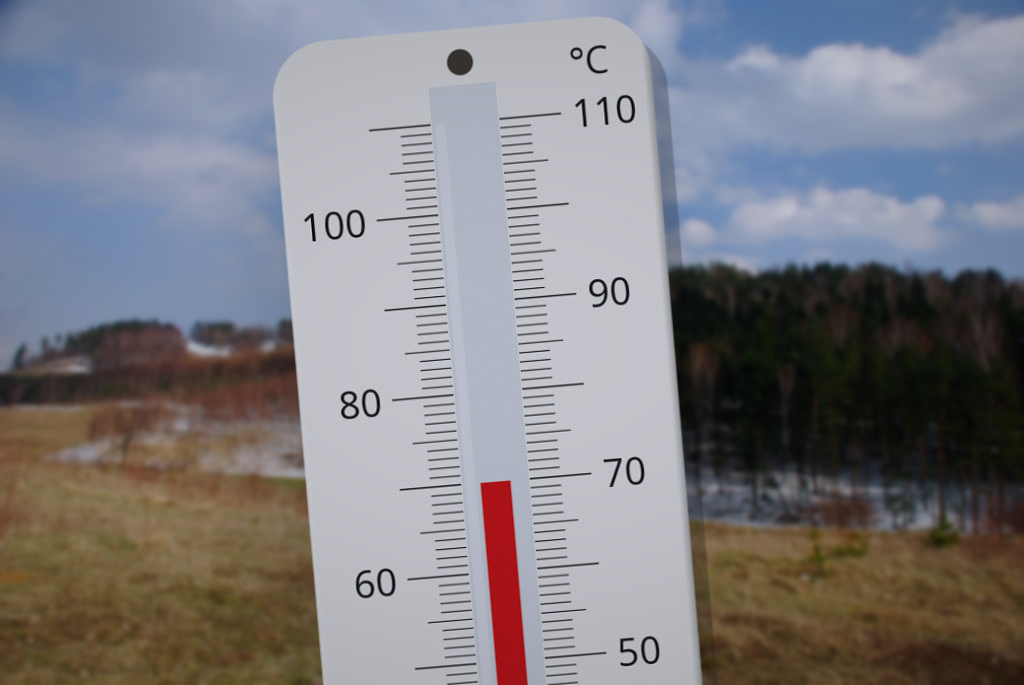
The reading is 70 °C
